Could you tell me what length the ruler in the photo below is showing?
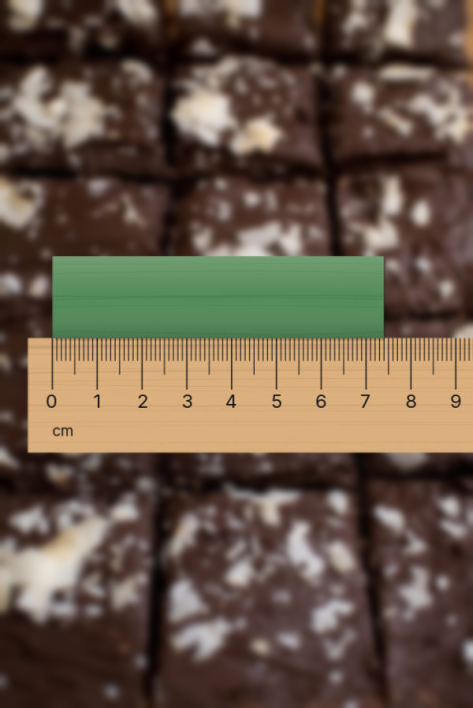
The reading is 7.4 cm
